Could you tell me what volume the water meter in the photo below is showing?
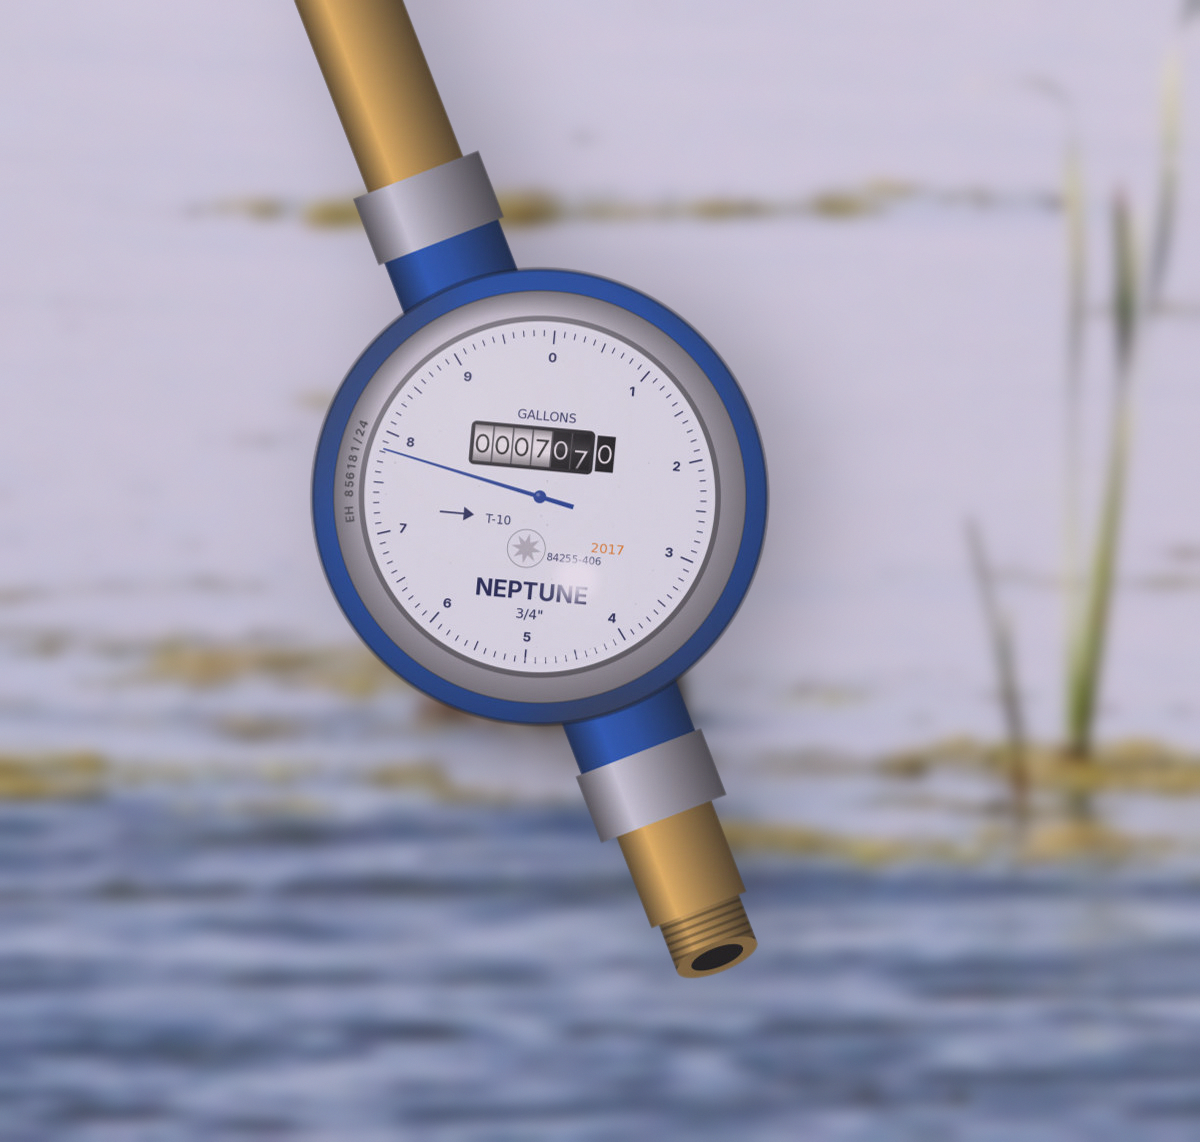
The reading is 7067.8 gal
